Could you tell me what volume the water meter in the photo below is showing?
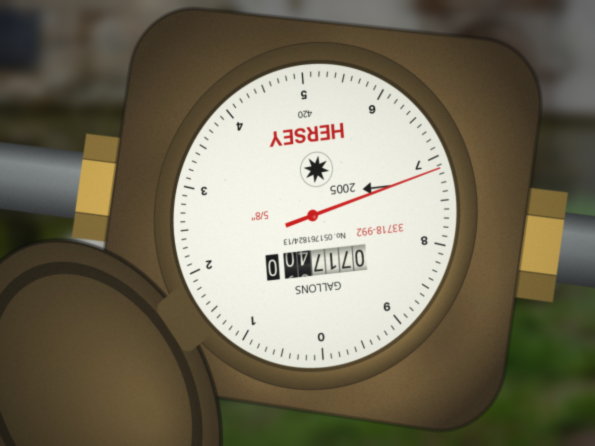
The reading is 717397.1 gal
